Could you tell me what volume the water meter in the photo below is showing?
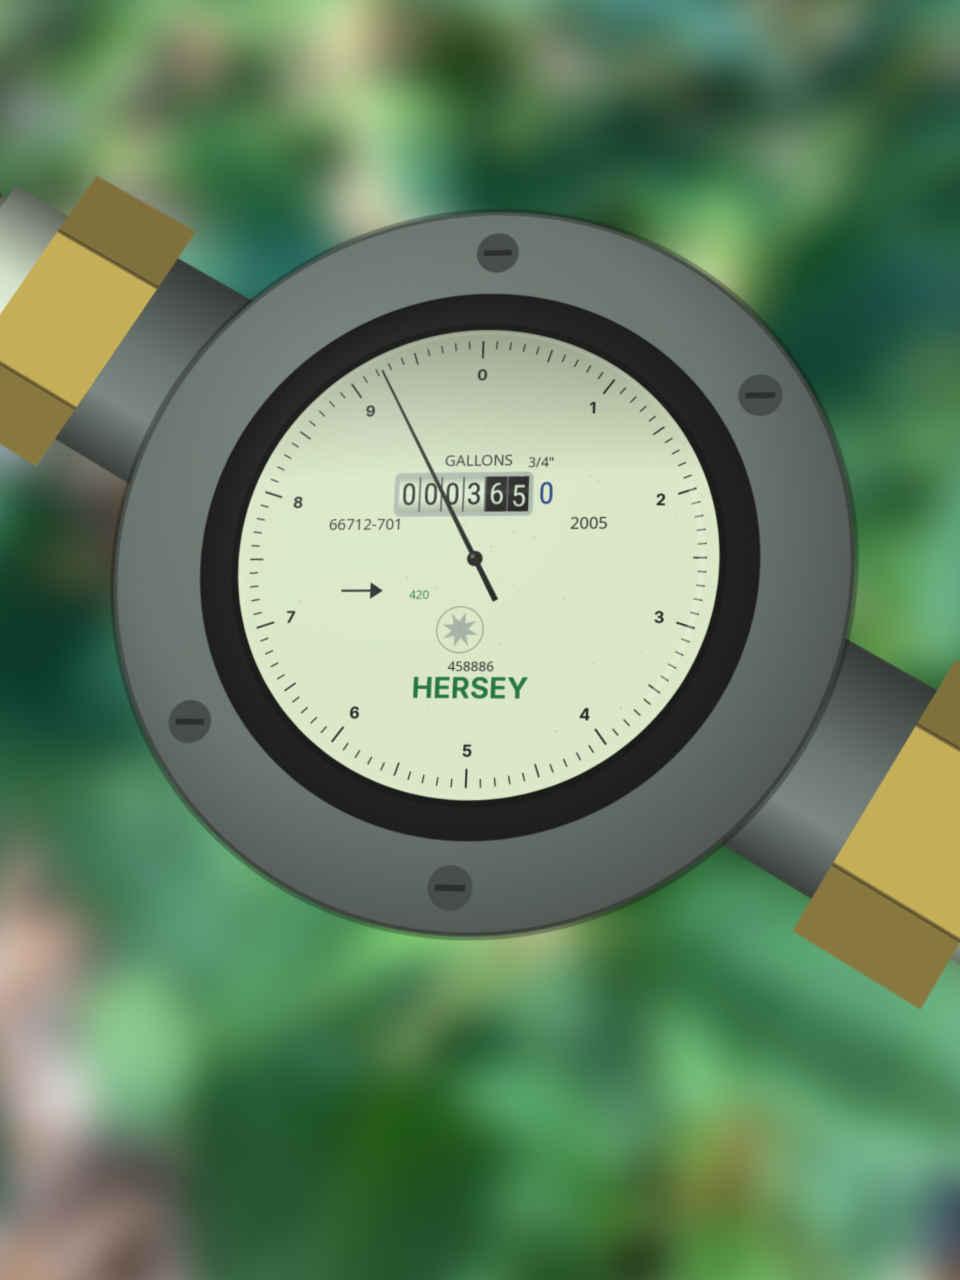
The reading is 3649.2 gal
